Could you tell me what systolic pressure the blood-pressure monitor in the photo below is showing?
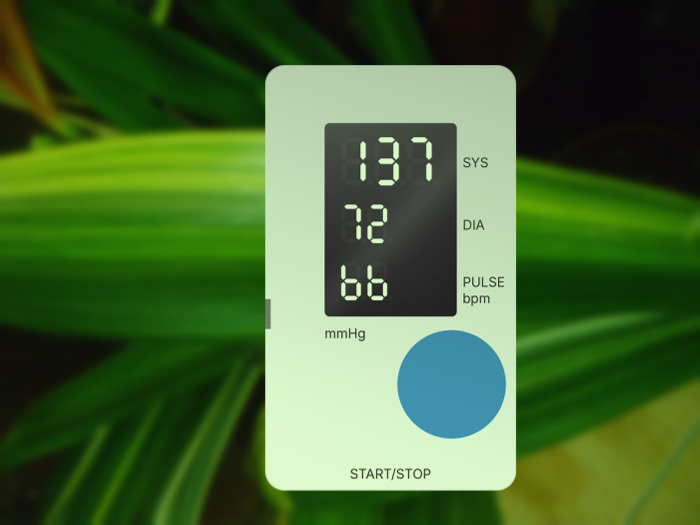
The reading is 137 mmHg
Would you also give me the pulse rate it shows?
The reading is 66 bpm
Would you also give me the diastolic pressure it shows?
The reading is 72 mmHg
